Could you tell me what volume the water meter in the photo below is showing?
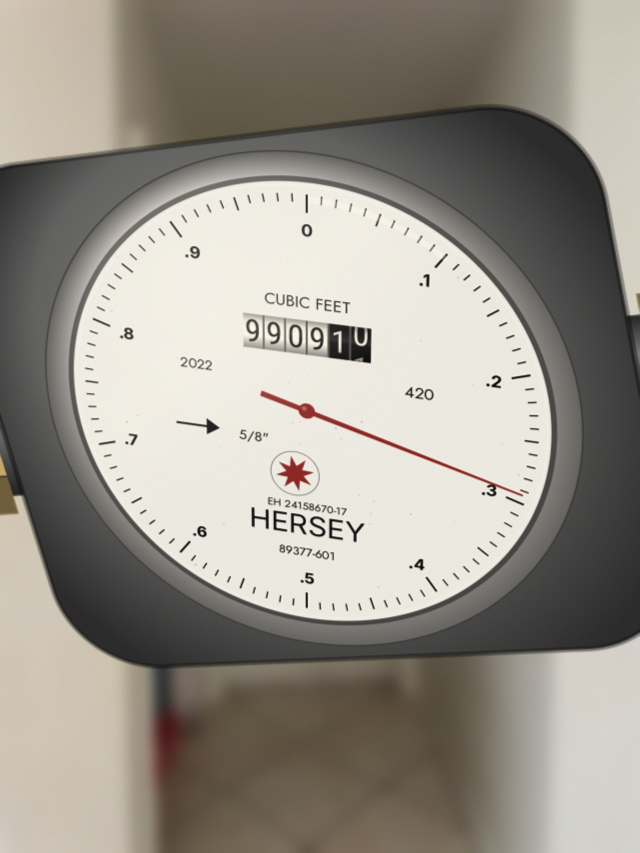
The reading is 990910.29 ft³
